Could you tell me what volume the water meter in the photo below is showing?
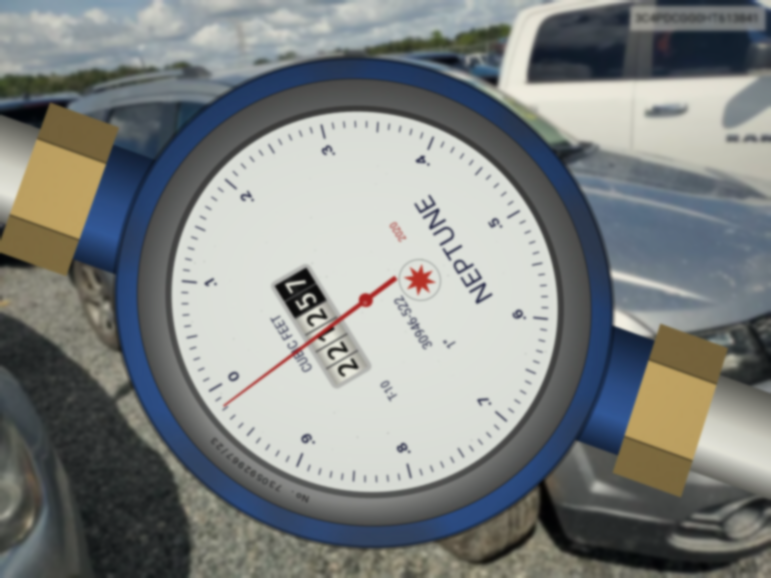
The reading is 221256.98 ft³
